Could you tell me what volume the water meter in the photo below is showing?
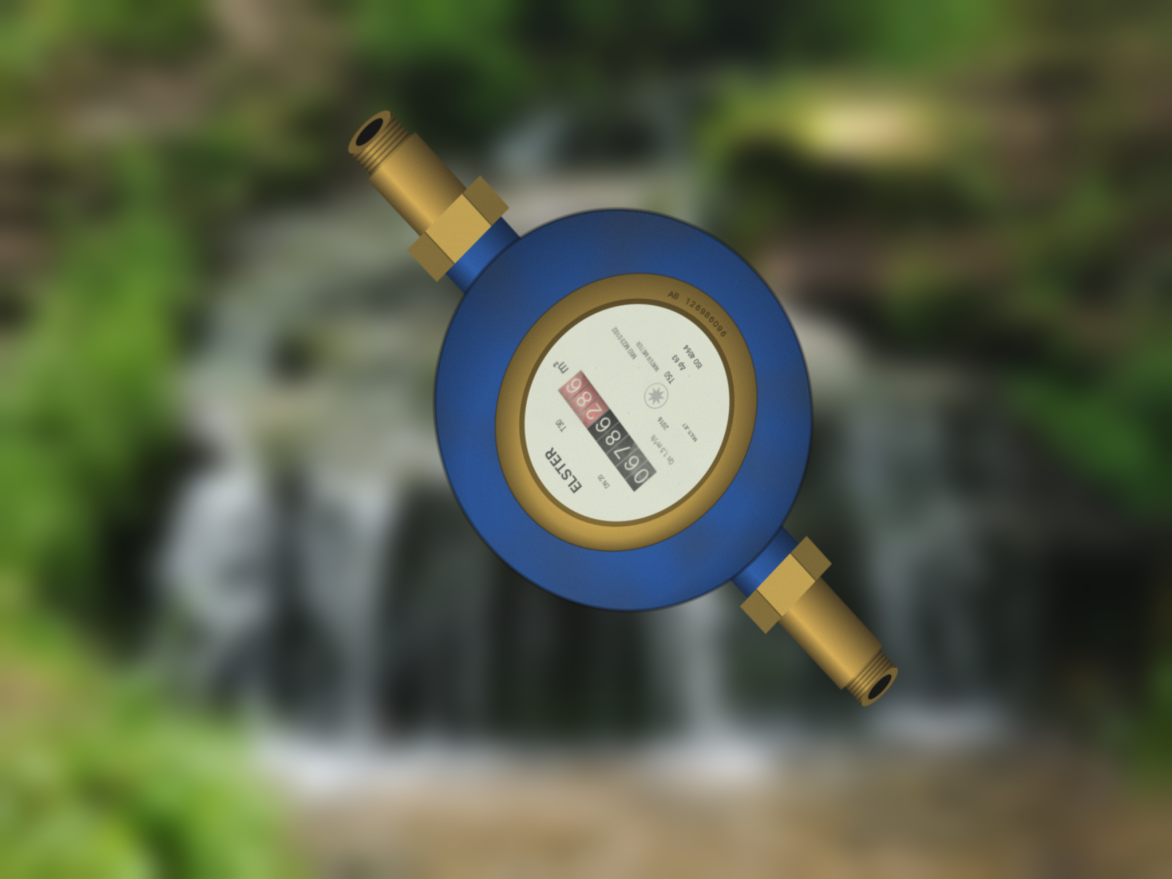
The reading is 6786.286 m³
